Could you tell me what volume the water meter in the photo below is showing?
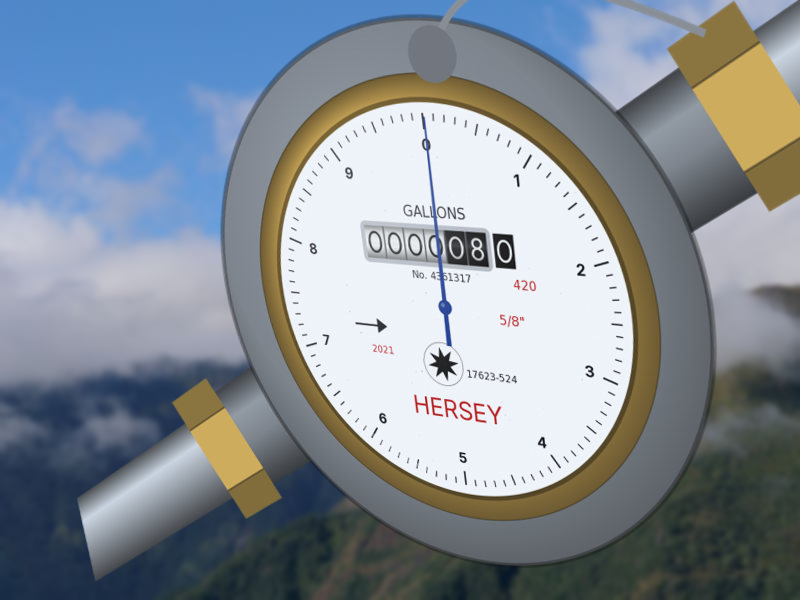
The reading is 80.0 gal
